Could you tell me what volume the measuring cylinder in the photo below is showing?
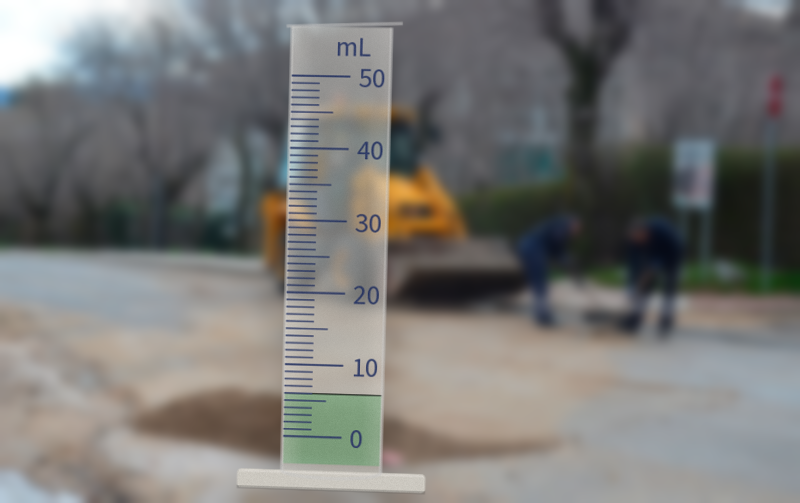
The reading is 6 mL
